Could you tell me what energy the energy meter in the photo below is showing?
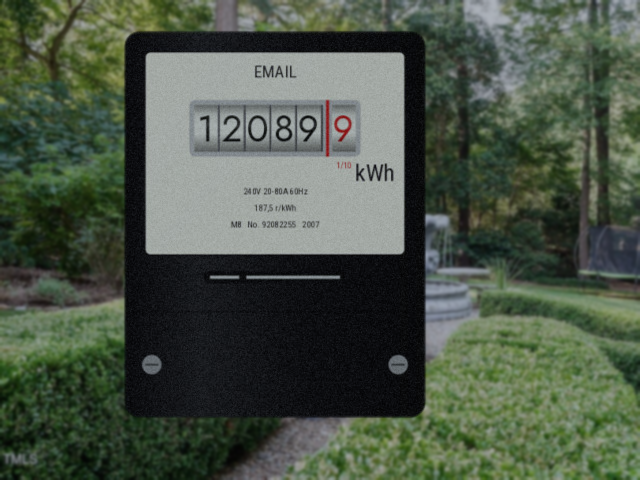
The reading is 12089.9 kWh
